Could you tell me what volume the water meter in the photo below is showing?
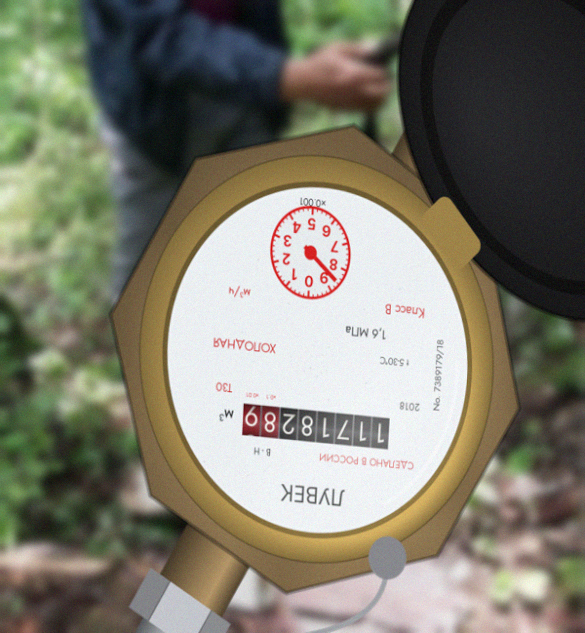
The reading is 117182.888 m³
